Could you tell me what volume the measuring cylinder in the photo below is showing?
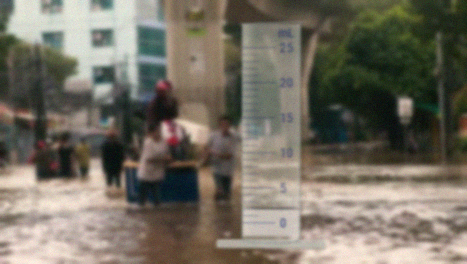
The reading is 2 mL
